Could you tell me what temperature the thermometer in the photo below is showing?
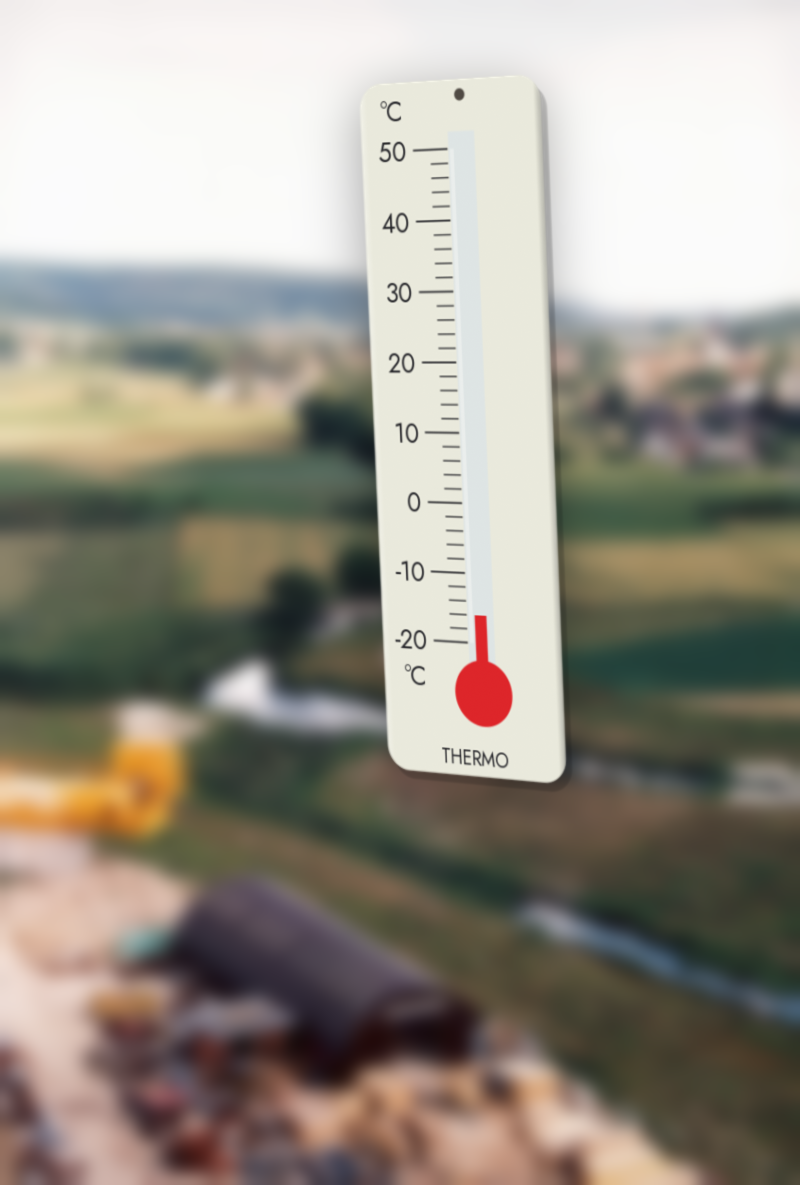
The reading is -16 °C
